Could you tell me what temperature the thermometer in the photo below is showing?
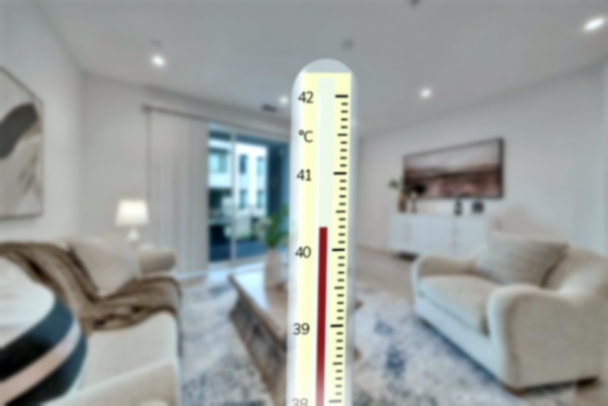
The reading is 40.3 °C
